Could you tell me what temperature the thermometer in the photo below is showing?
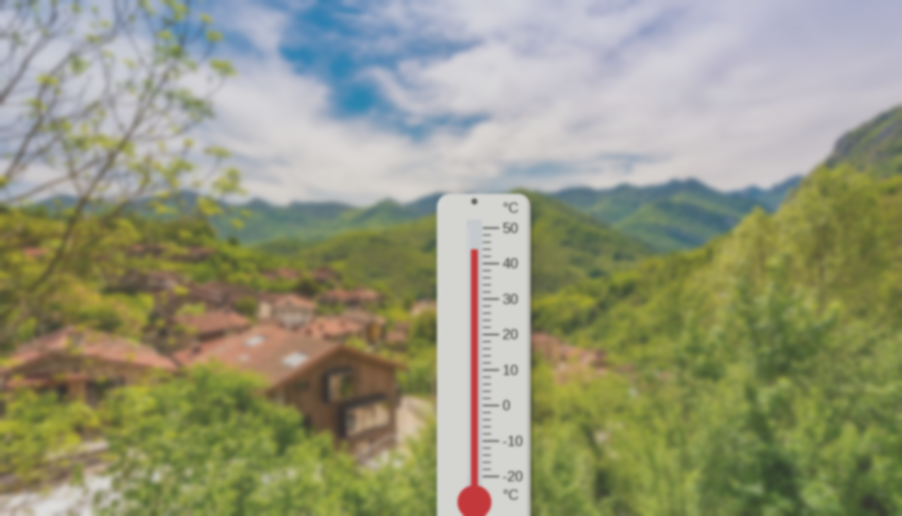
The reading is 44 °C
